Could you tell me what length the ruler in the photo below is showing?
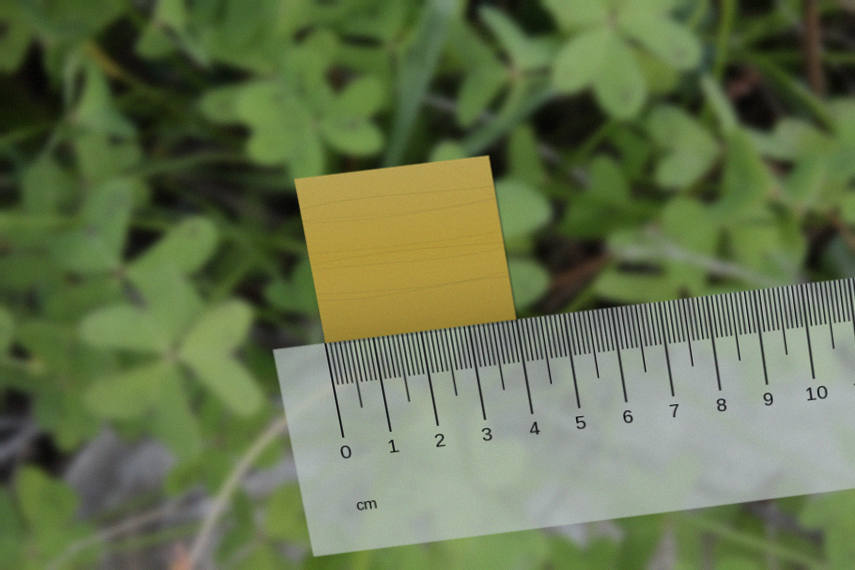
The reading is 4 cm
